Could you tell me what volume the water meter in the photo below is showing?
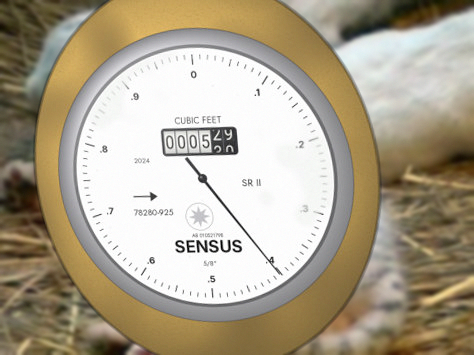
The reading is 529.40 ft³
